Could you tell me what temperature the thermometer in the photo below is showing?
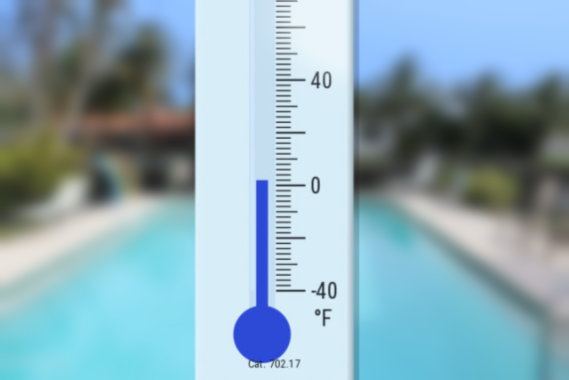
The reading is 2 °F
